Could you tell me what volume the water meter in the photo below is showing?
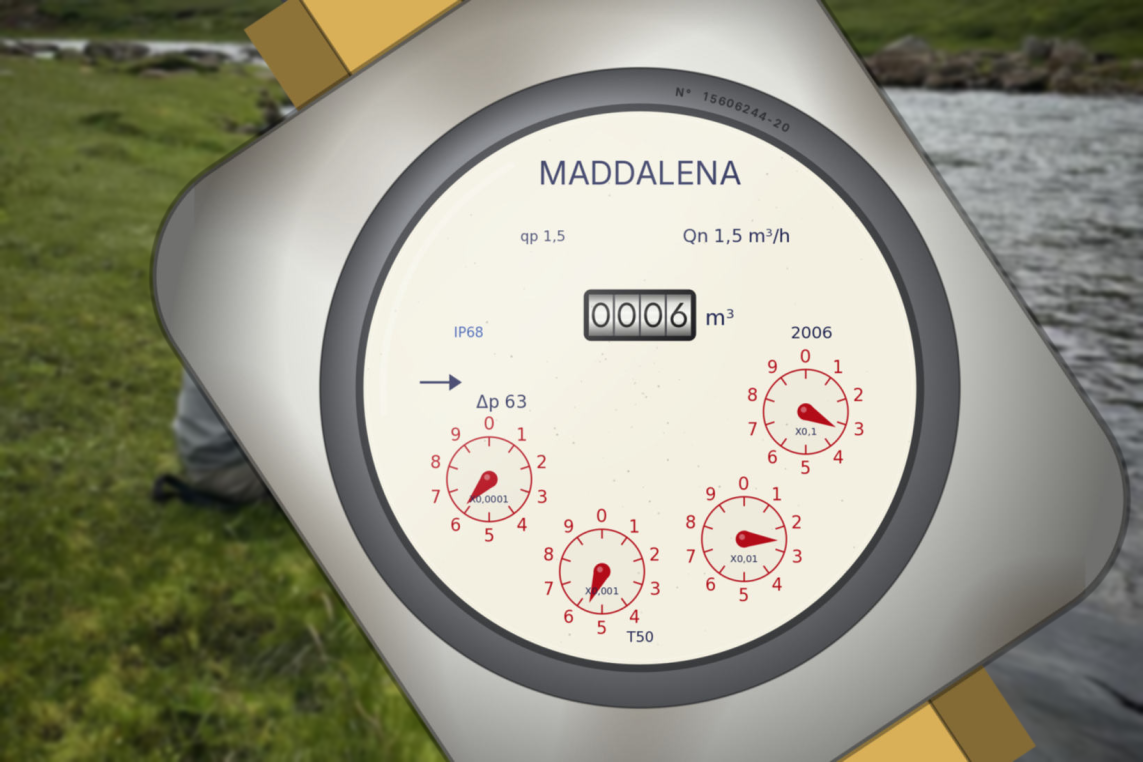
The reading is 6.3256 m³
